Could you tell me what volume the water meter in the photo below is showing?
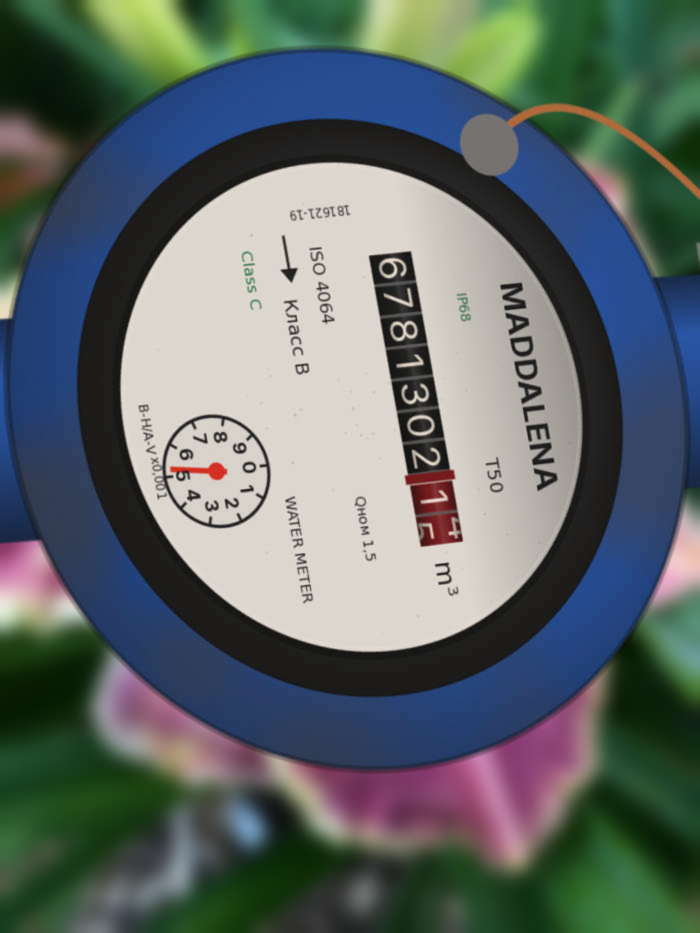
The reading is 6781302.145 m³
